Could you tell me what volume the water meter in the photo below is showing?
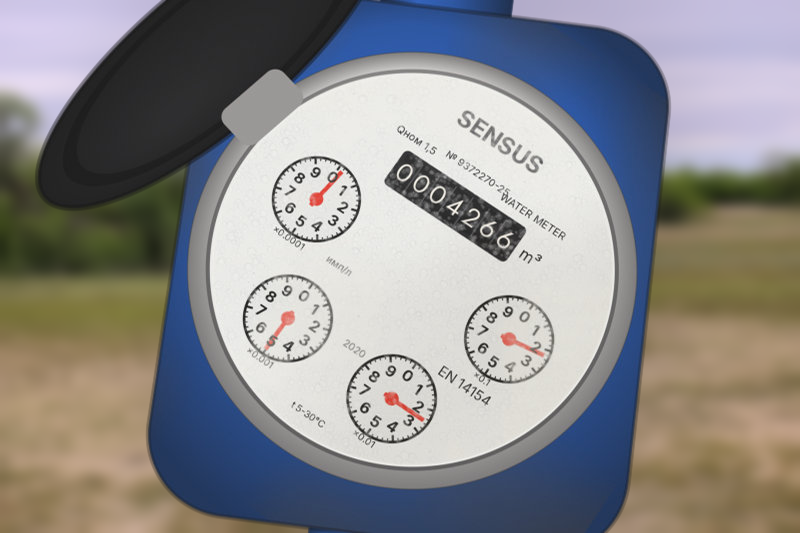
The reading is 4266.2250 m³
